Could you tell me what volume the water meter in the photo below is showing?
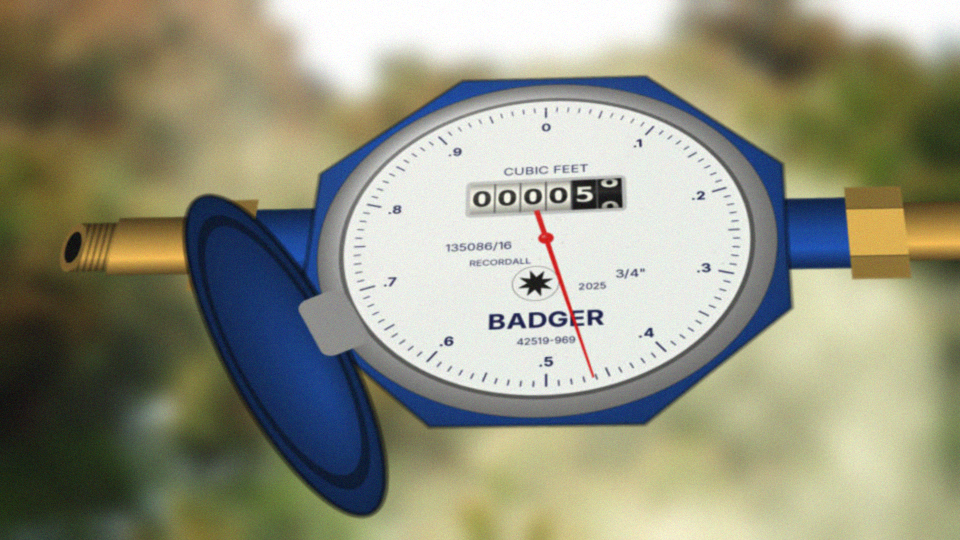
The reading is 58.46 ft³
